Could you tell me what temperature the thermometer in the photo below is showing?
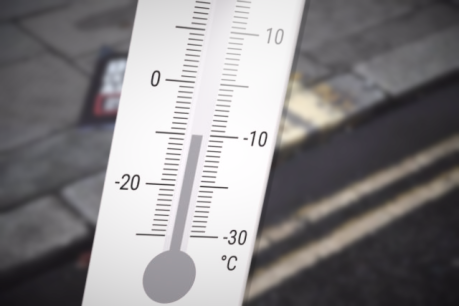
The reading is -10 °C
